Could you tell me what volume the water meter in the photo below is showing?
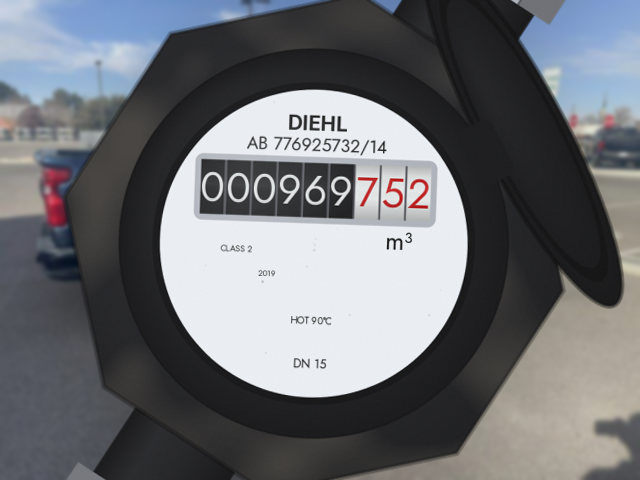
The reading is 969.752 m³
